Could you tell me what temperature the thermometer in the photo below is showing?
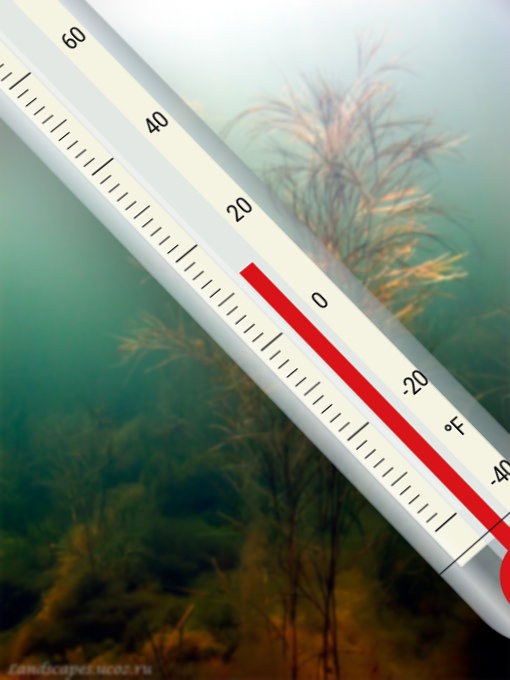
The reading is 12 °F
